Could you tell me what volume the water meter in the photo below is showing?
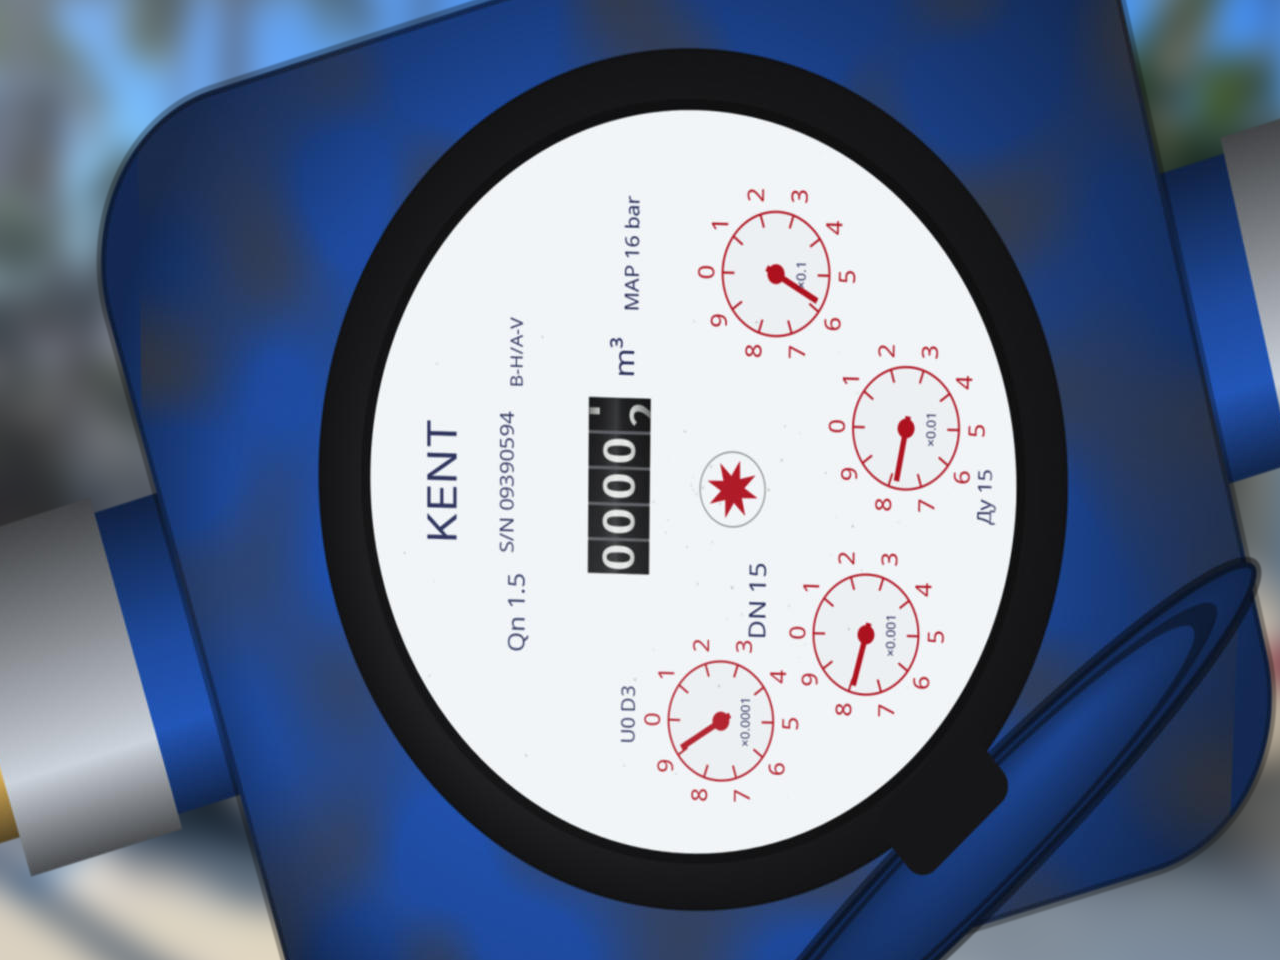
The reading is 1.5779 m³
